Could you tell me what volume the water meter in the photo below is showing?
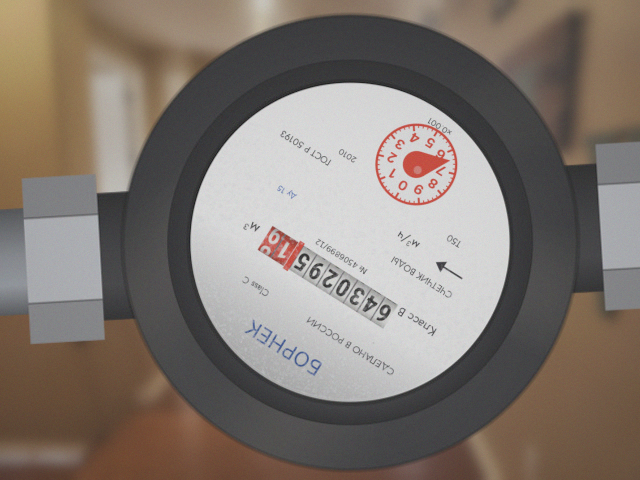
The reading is 6430295.186 m³
